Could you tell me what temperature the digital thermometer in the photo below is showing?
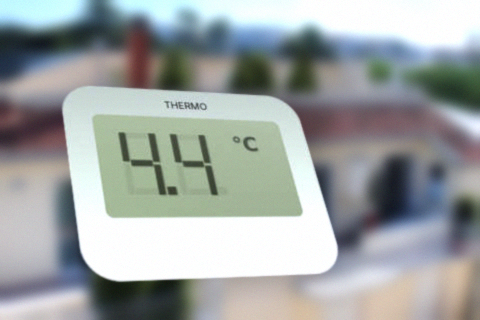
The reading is 4.4 °C
